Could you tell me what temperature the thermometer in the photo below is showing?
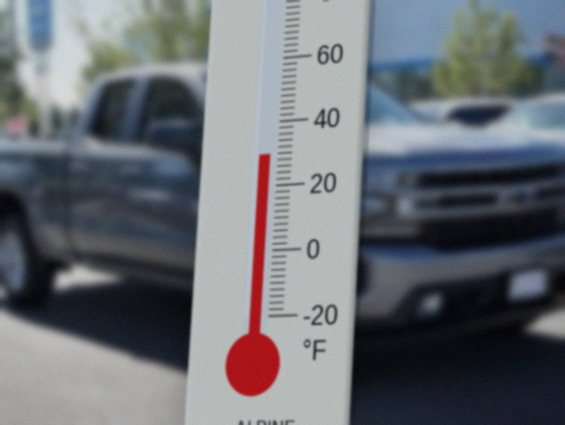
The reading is 30 °F
